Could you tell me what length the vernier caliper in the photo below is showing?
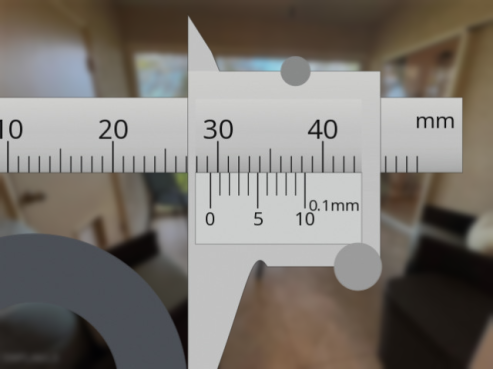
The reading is 29.3 mm
